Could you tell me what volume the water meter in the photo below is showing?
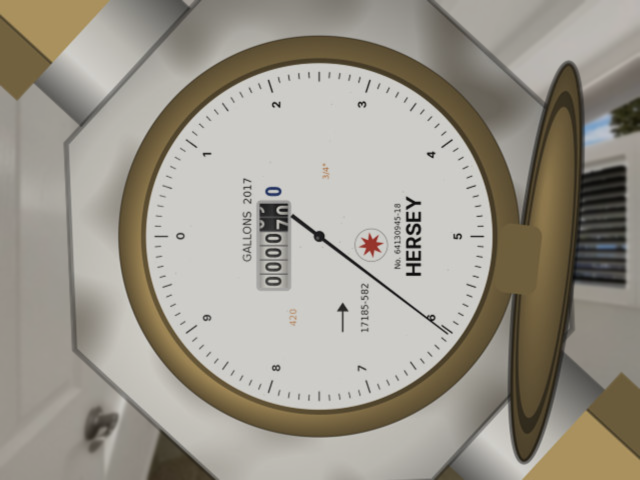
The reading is 696.0 gal
